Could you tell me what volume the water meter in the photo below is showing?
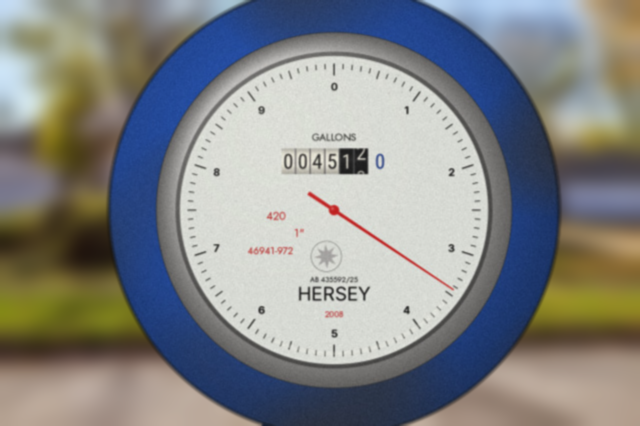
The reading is 45123.4 gal
